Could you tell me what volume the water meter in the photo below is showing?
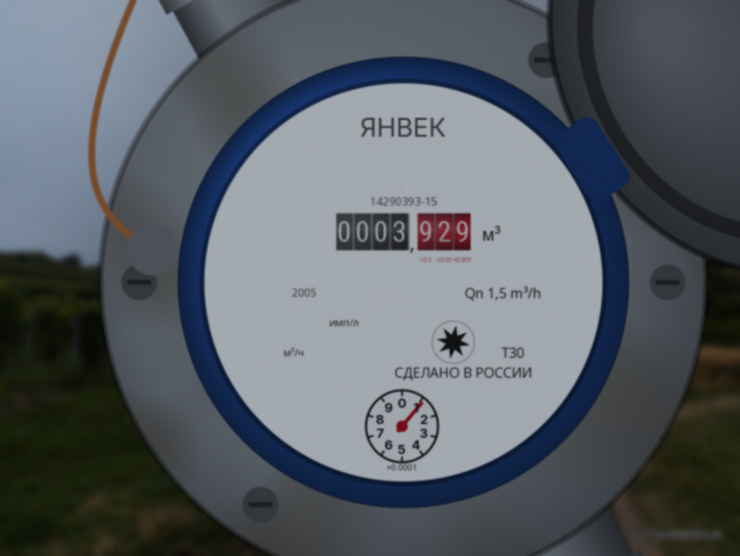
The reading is 3.9291 m³
